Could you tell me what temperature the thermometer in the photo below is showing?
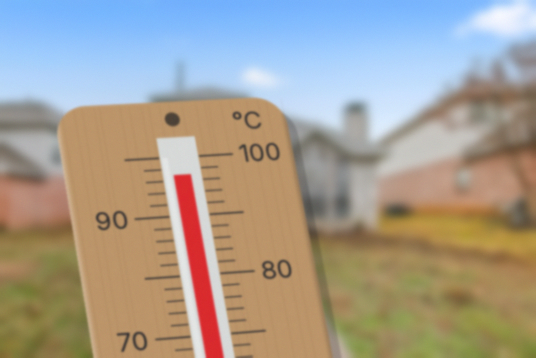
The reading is 97 °C
